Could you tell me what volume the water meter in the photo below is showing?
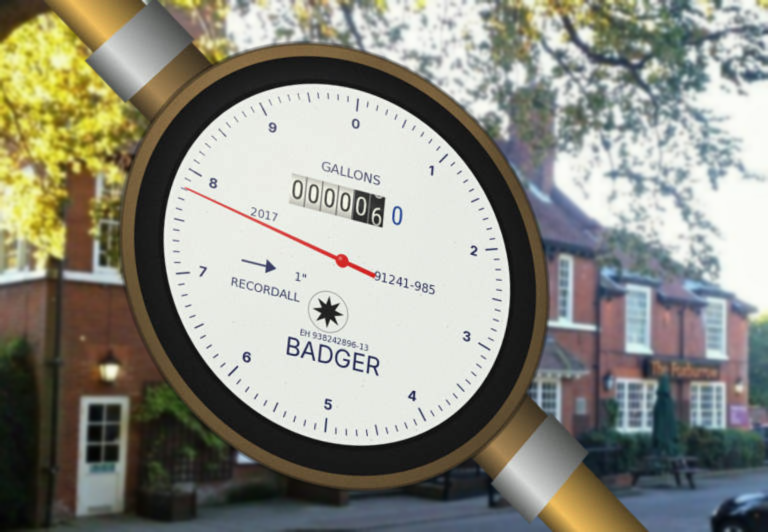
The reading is 57.8 gal
